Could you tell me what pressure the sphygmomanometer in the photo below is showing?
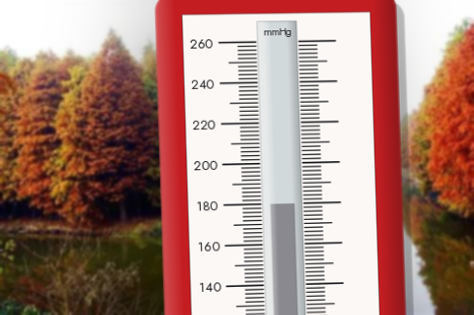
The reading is 180 mmHg
